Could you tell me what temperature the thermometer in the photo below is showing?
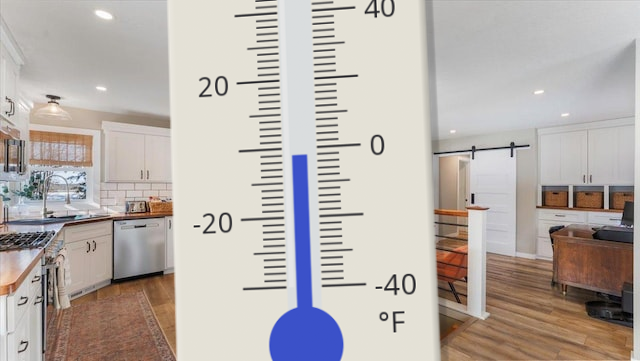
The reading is -2 °F
